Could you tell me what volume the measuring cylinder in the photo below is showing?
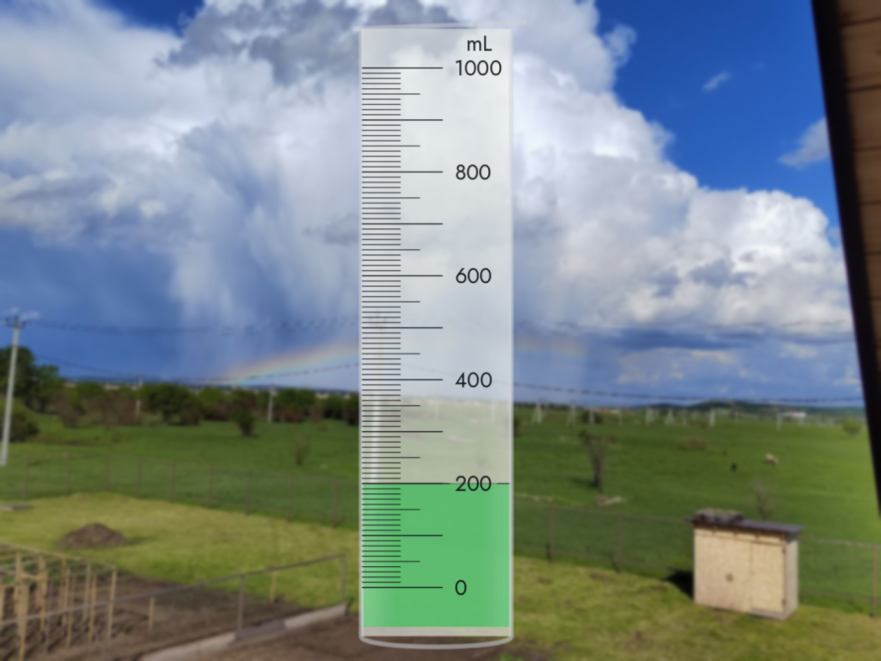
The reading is 200 mL
